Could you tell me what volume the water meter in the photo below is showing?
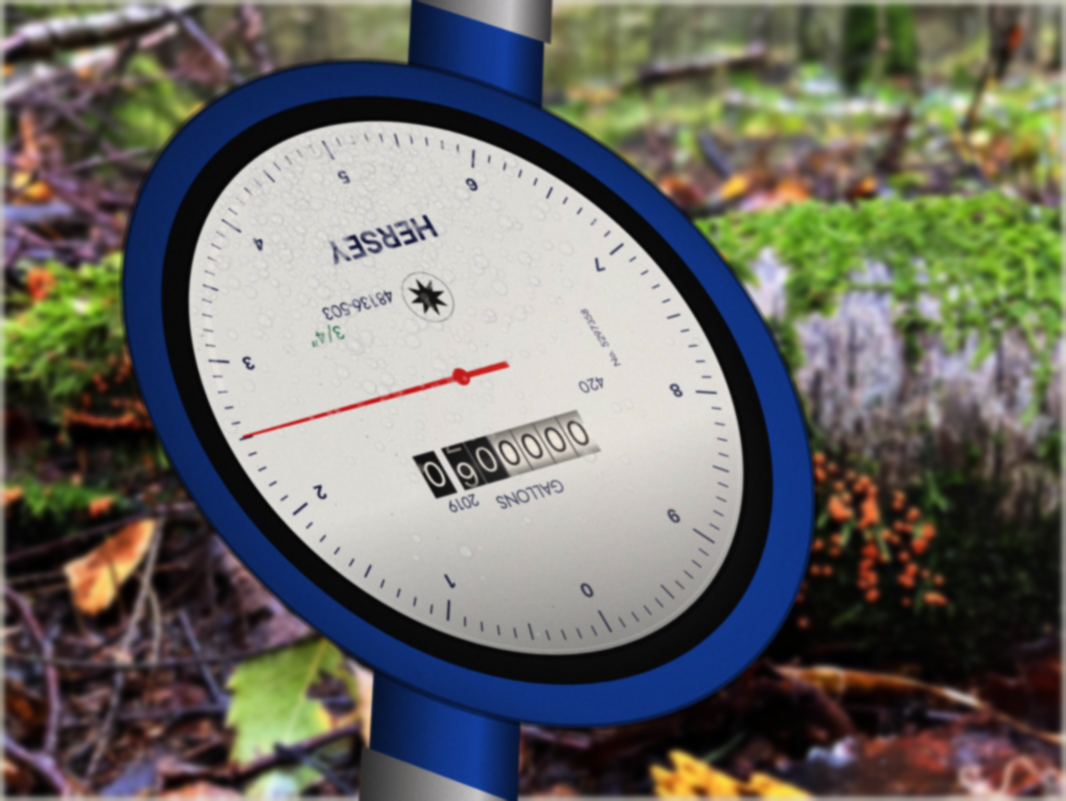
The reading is 62.5 gal
